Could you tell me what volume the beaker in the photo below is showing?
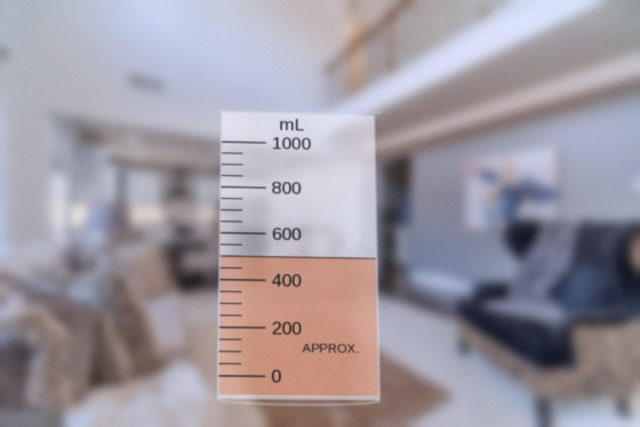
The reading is 500 mL
